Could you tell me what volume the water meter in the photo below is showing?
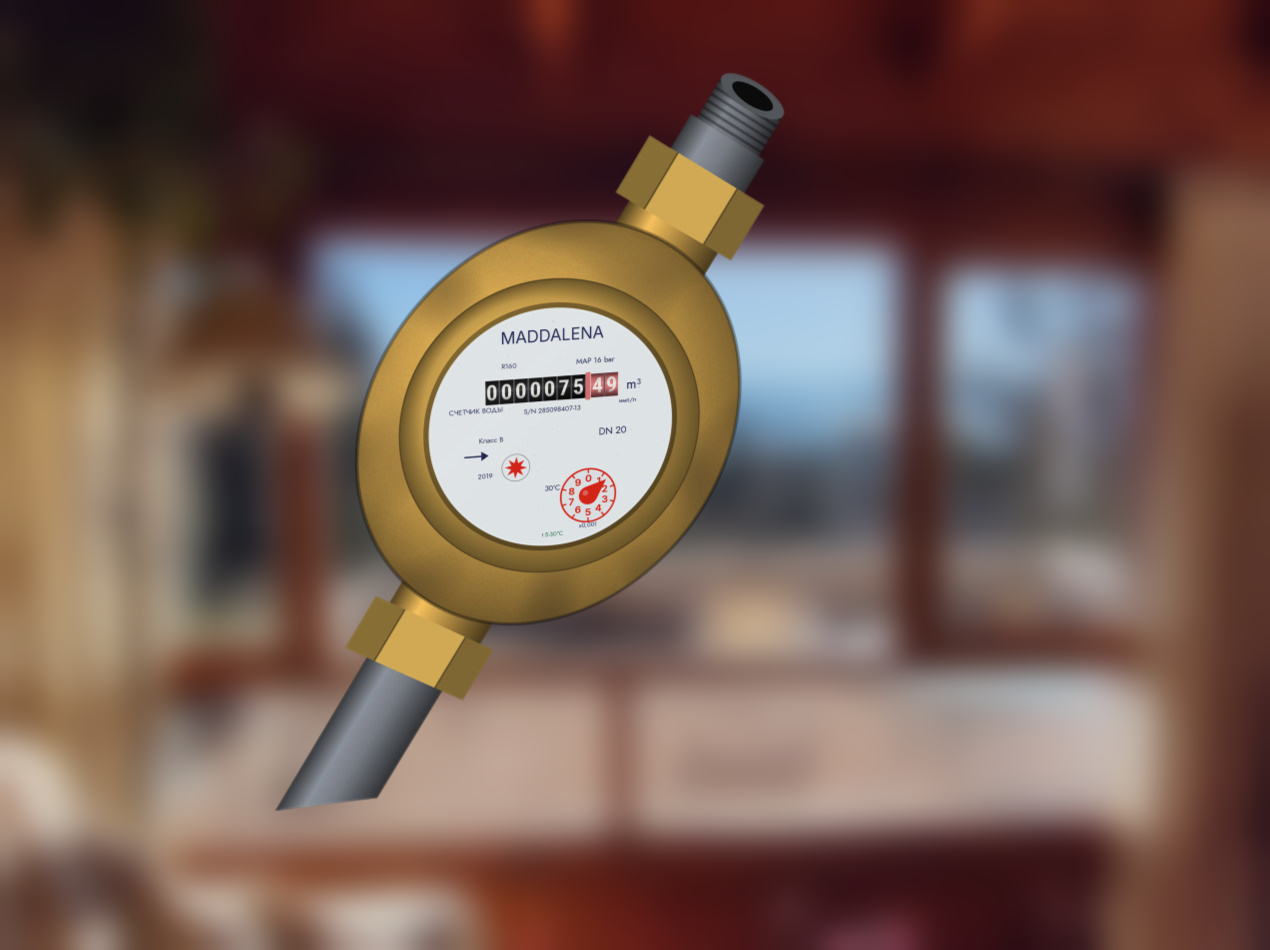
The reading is 75.491 m³
